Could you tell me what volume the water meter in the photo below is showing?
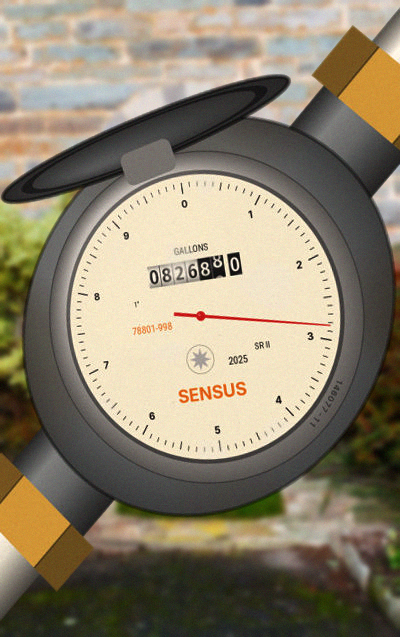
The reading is 826882.8 gal
